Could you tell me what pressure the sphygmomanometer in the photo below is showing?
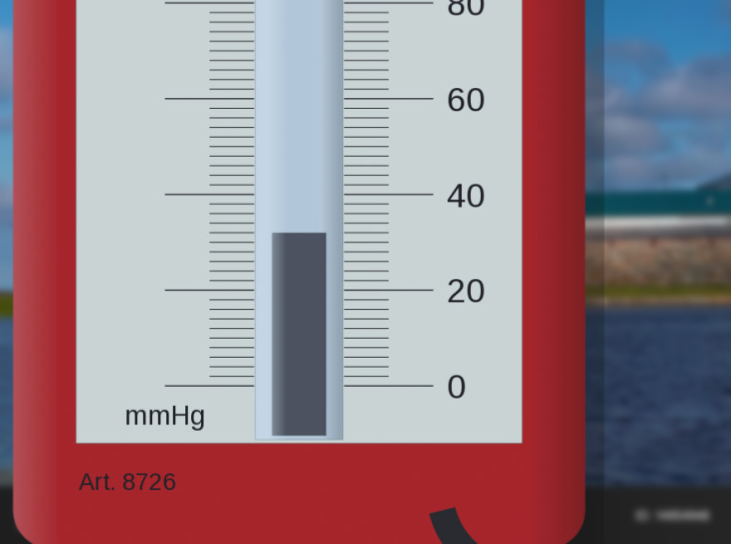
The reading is 32 mmHg
